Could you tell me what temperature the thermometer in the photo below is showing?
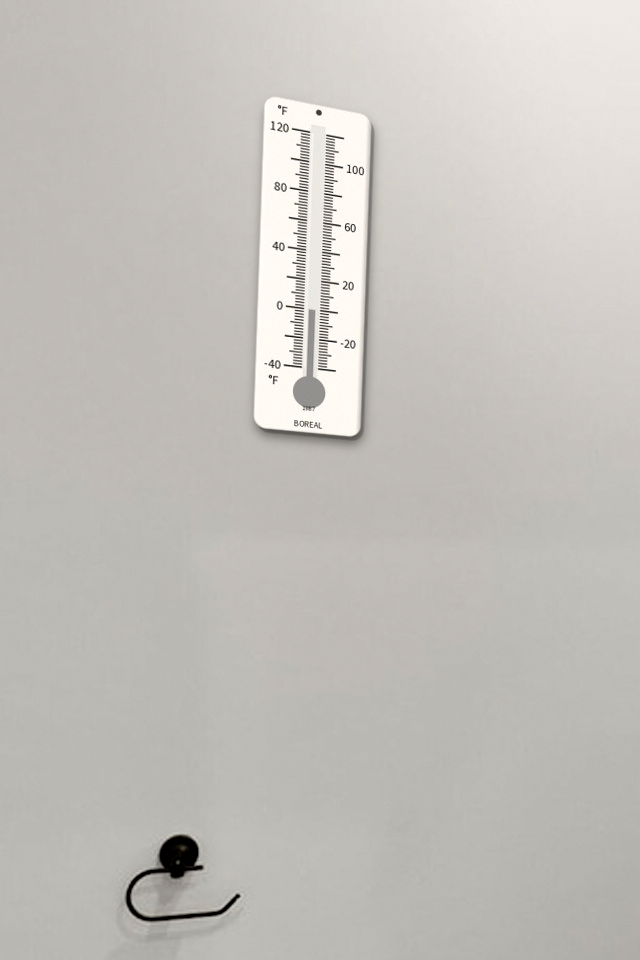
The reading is 0 °F
